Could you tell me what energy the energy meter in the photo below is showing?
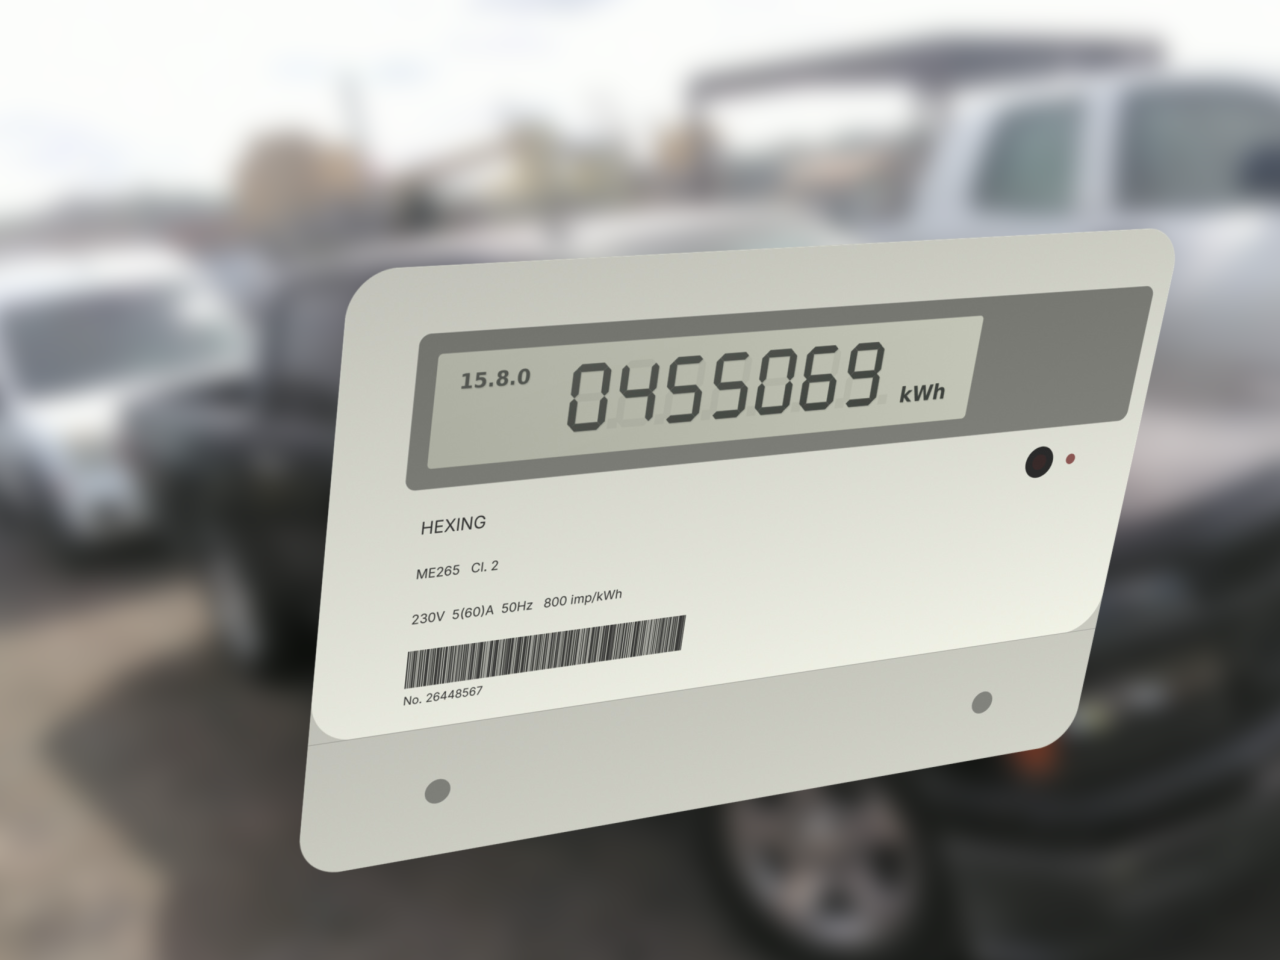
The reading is 455069 kWh
